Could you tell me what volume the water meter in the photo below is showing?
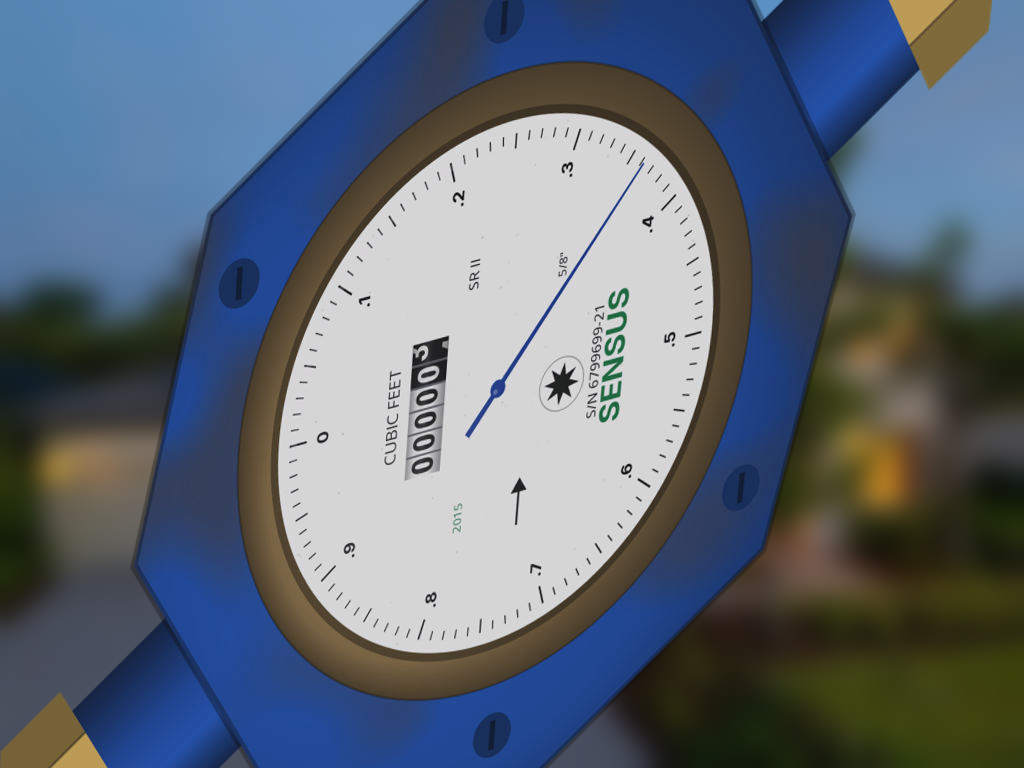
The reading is 3.36 ft³
